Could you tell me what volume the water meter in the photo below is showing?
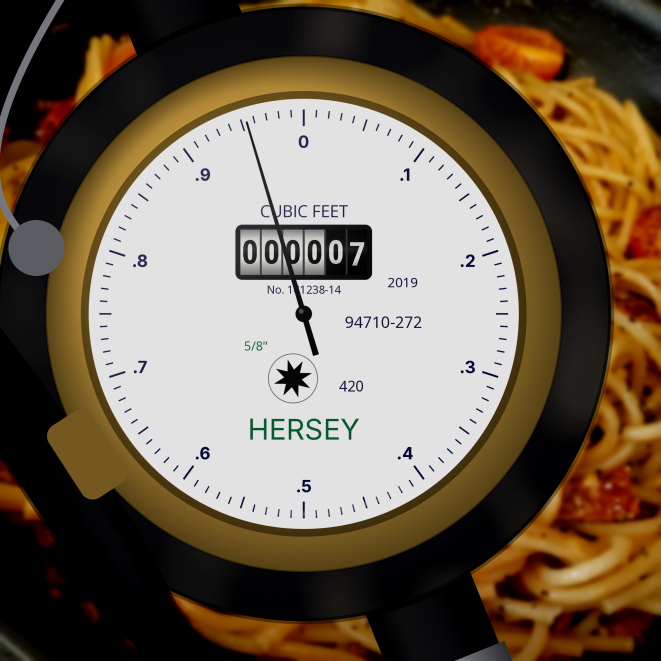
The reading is 6.95 ft³
